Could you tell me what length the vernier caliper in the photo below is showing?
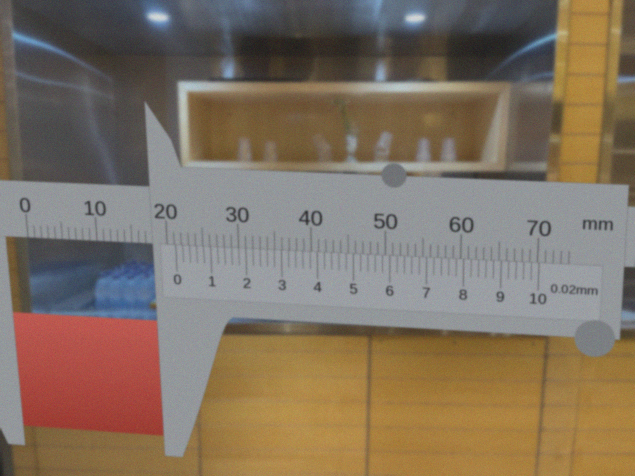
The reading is 21.2 mm
